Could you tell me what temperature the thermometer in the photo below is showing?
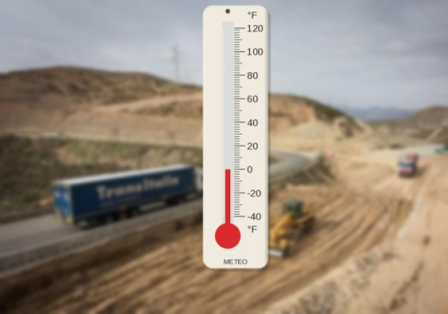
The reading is 0 °F
